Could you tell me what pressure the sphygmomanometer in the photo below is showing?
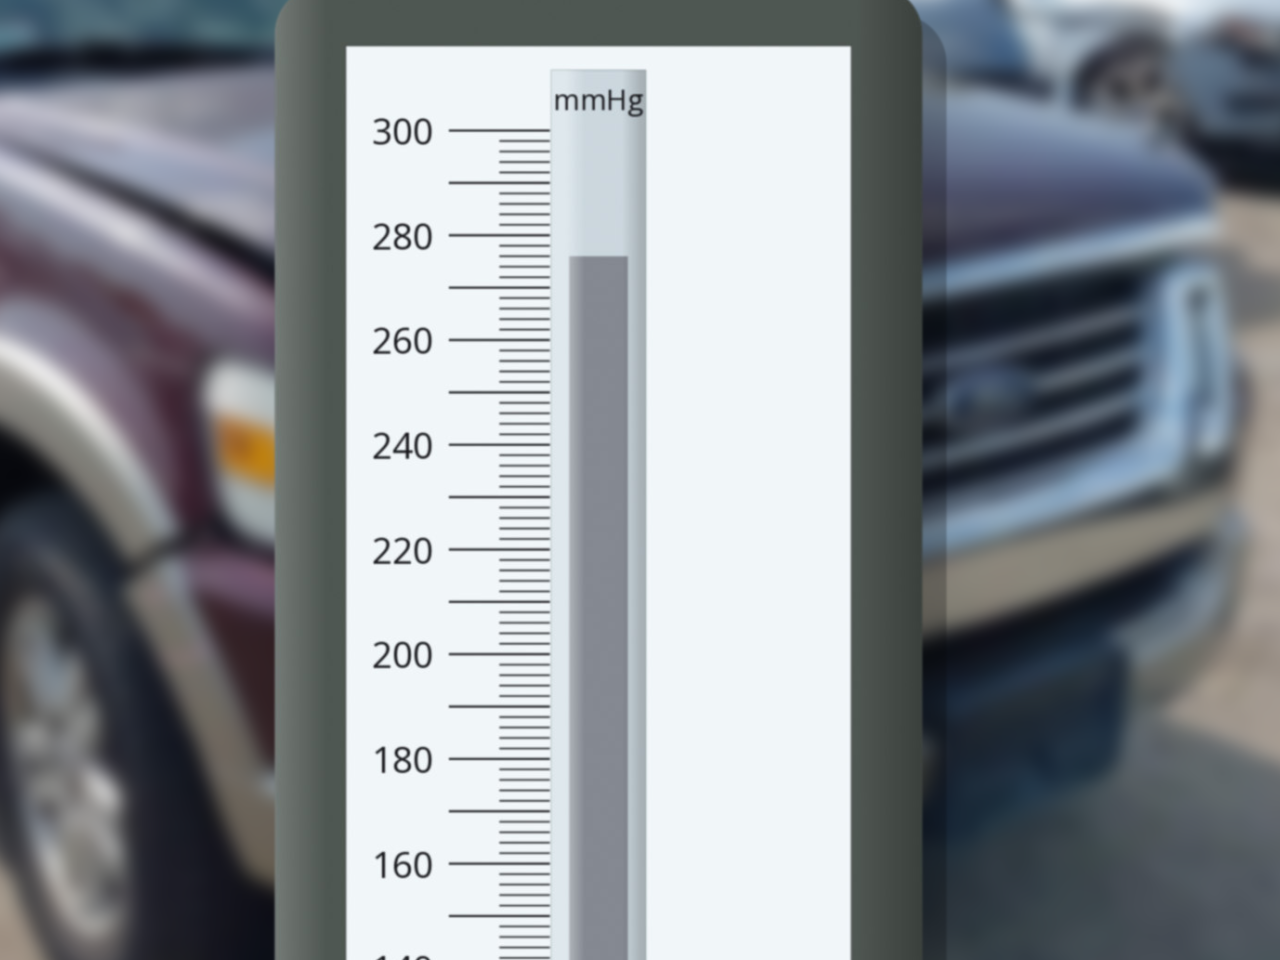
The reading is 276 mmHg
